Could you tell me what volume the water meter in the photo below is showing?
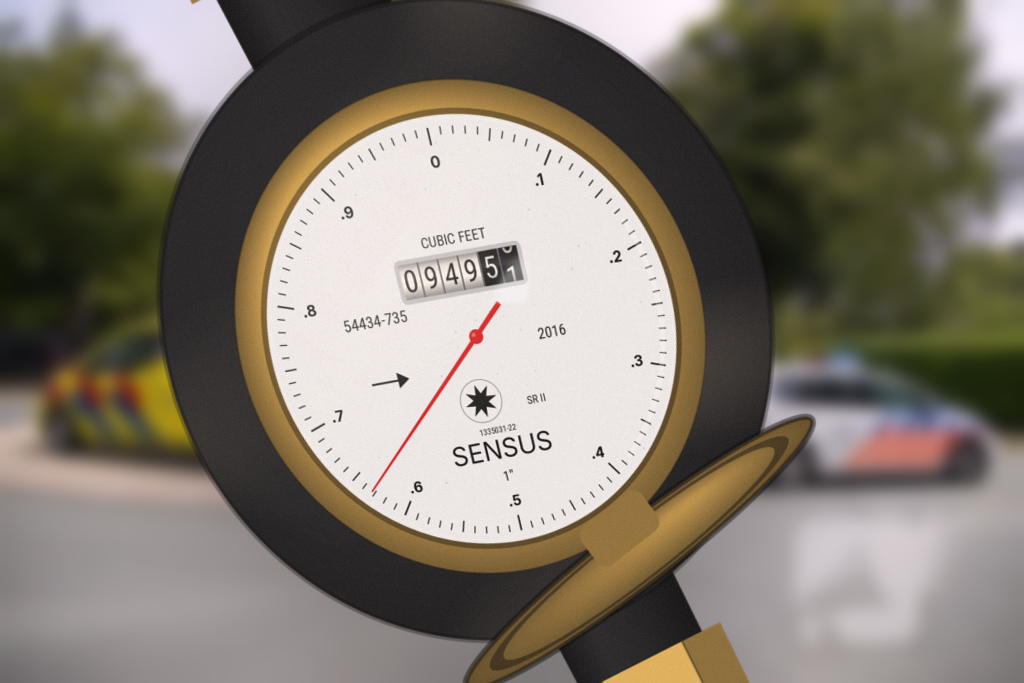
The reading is 94950.63 ft³
